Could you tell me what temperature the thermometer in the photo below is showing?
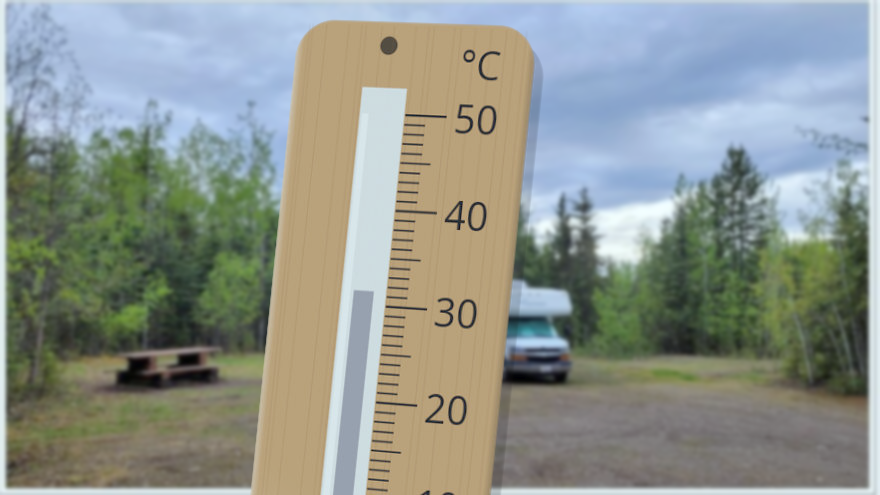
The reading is 31.5 °C
